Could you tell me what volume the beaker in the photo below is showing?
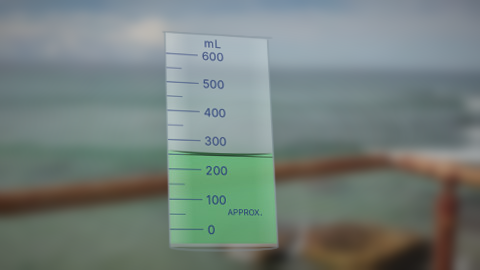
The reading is 250 mL
